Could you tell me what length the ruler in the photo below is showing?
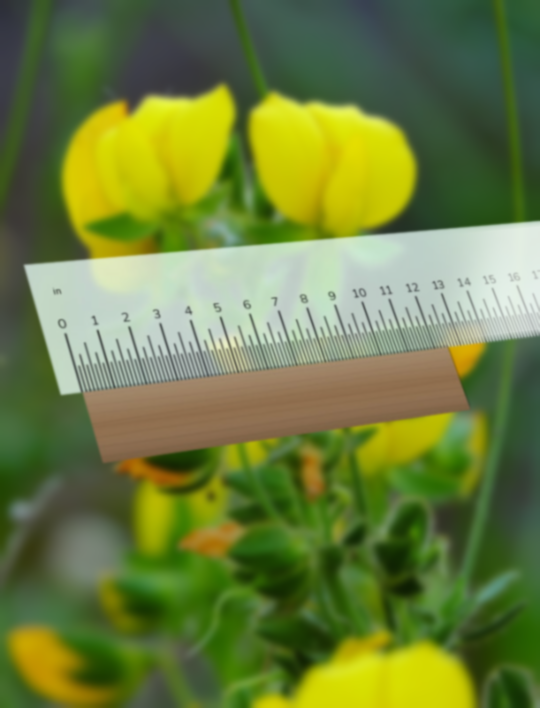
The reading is 12.5 in
